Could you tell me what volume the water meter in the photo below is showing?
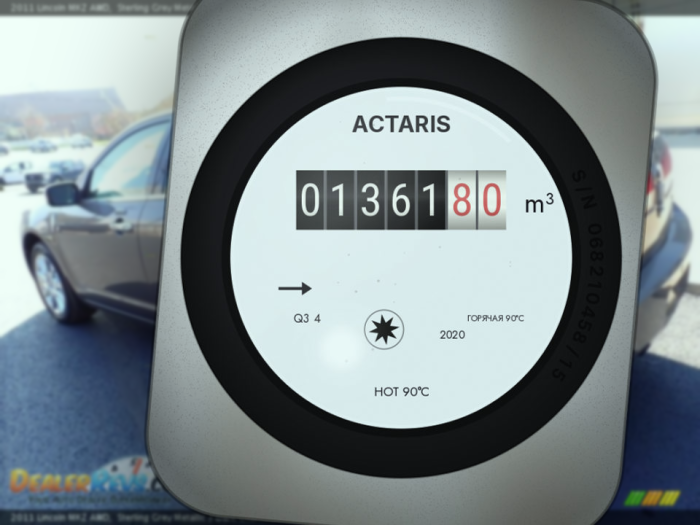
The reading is 1361.80 m³
